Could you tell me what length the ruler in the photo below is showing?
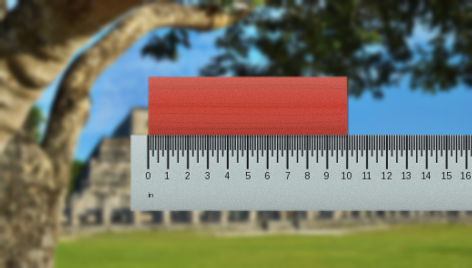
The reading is 10 in
